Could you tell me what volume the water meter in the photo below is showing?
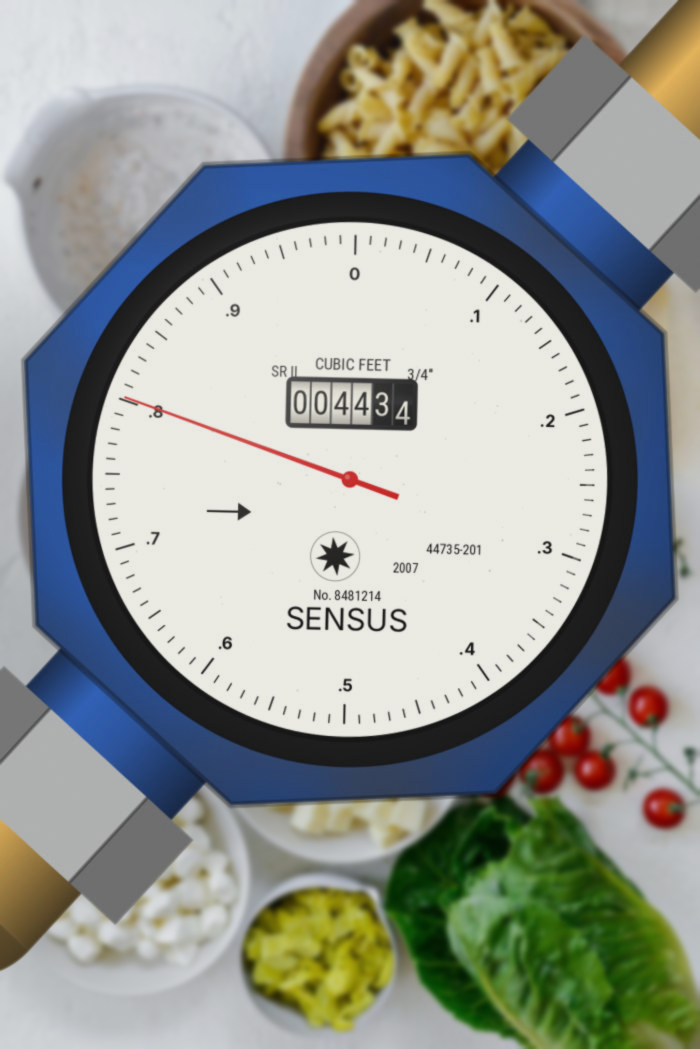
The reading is 4433.80 ft³
